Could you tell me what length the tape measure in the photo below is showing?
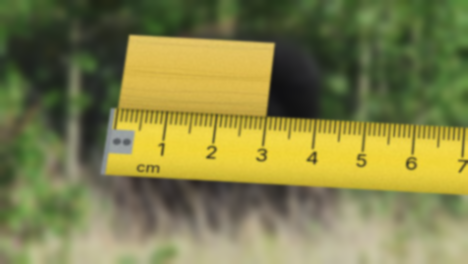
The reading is 3 cm
